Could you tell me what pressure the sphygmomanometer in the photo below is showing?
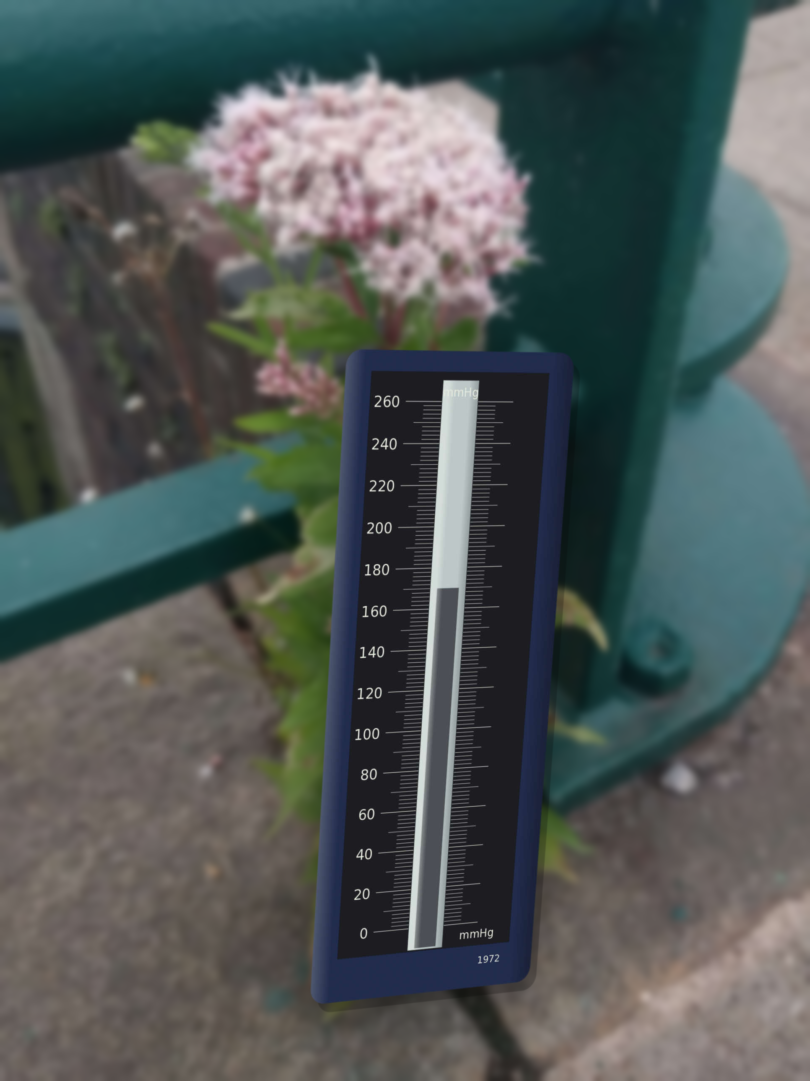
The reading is 170 mmHg
